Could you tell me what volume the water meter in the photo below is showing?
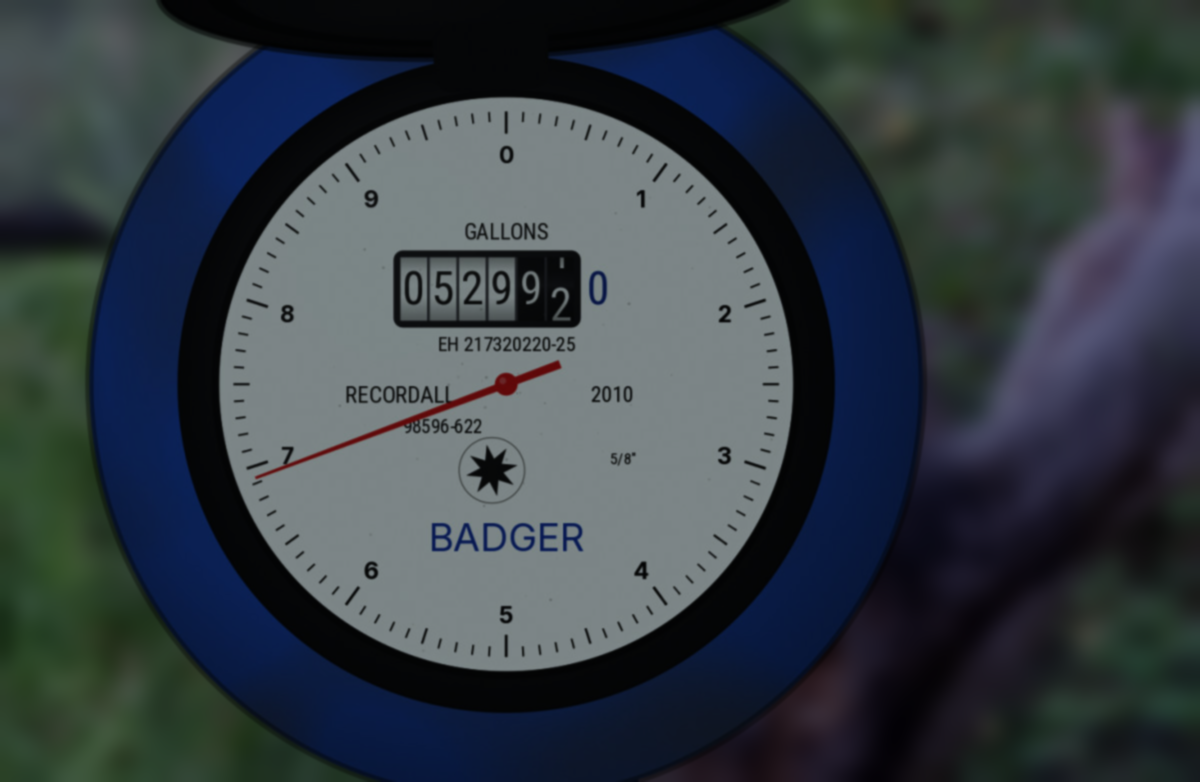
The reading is 529916.9 gal
